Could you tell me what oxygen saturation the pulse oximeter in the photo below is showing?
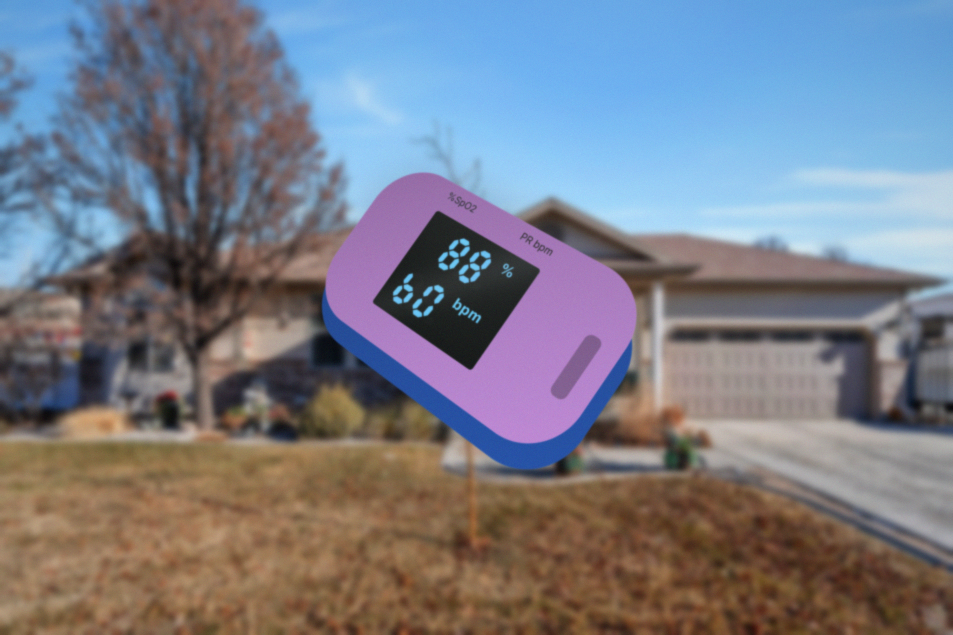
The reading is 88 %
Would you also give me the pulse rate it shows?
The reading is 60 bpm
